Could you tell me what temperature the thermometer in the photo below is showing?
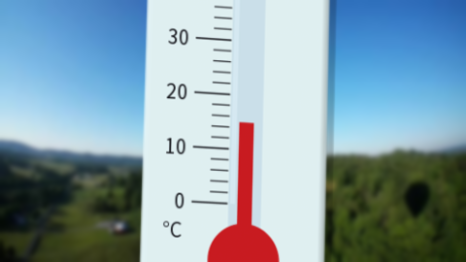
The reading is 15 °C
